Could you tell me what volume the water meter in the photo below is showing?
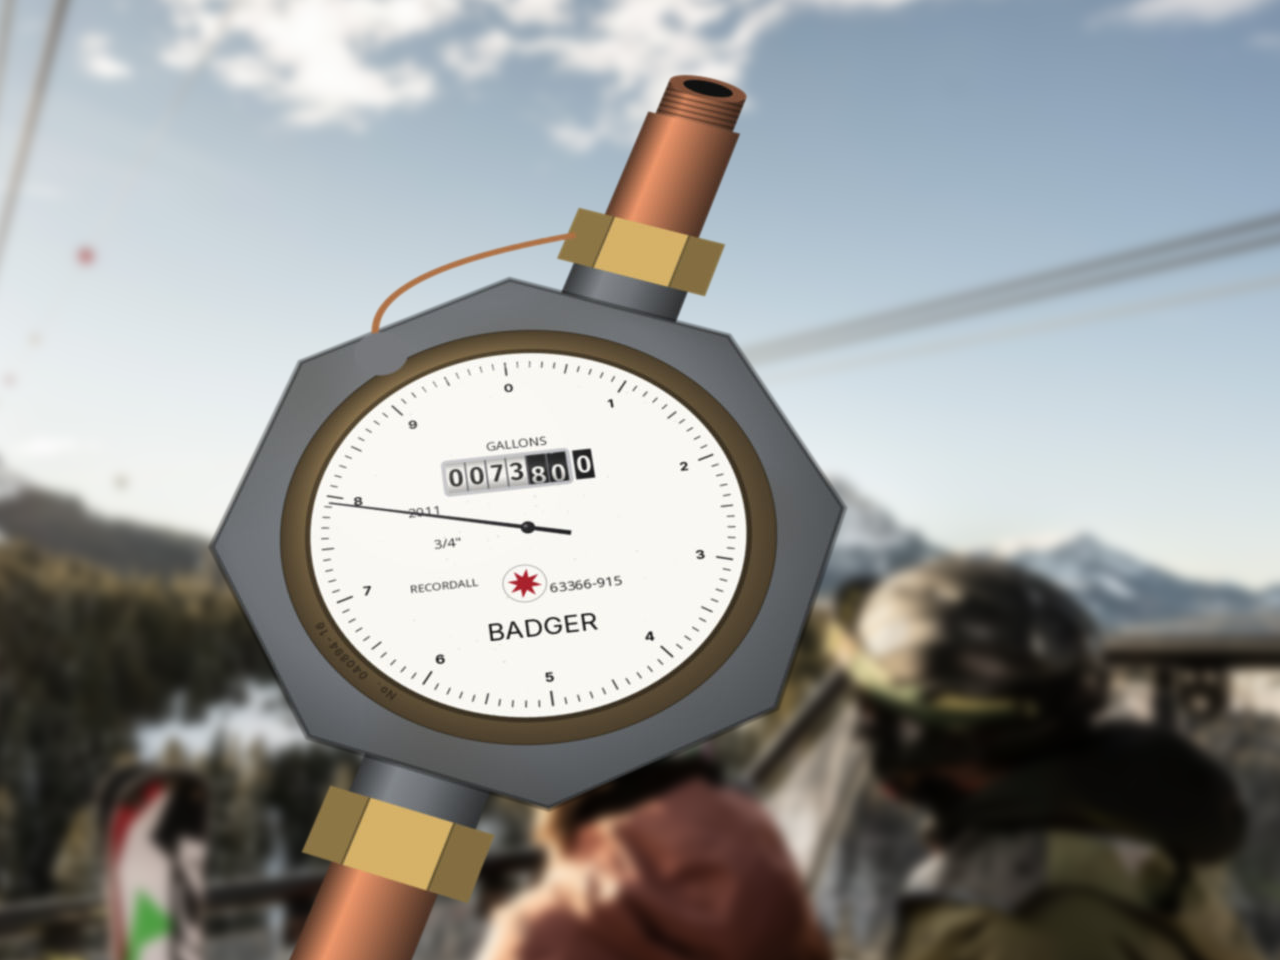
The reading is 73797.9 gal
